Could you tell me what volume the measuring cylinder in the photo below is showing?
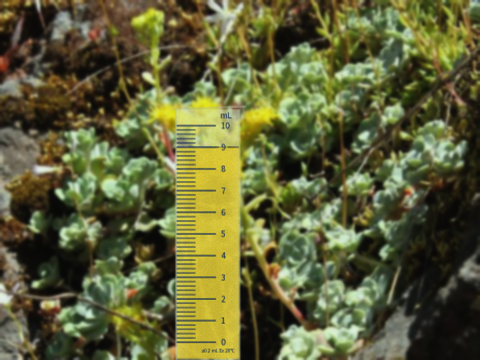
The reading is 9 mL
